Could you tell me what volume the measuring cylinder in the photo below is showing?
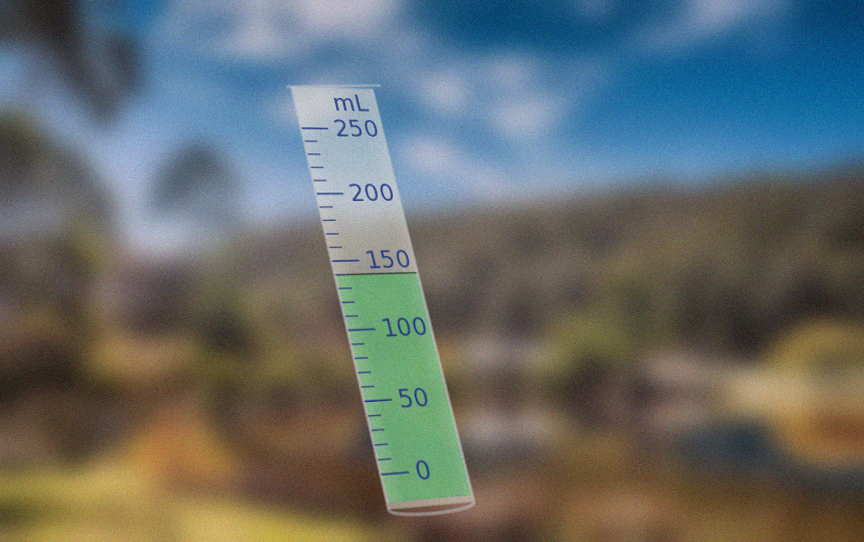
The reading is 140 mL
